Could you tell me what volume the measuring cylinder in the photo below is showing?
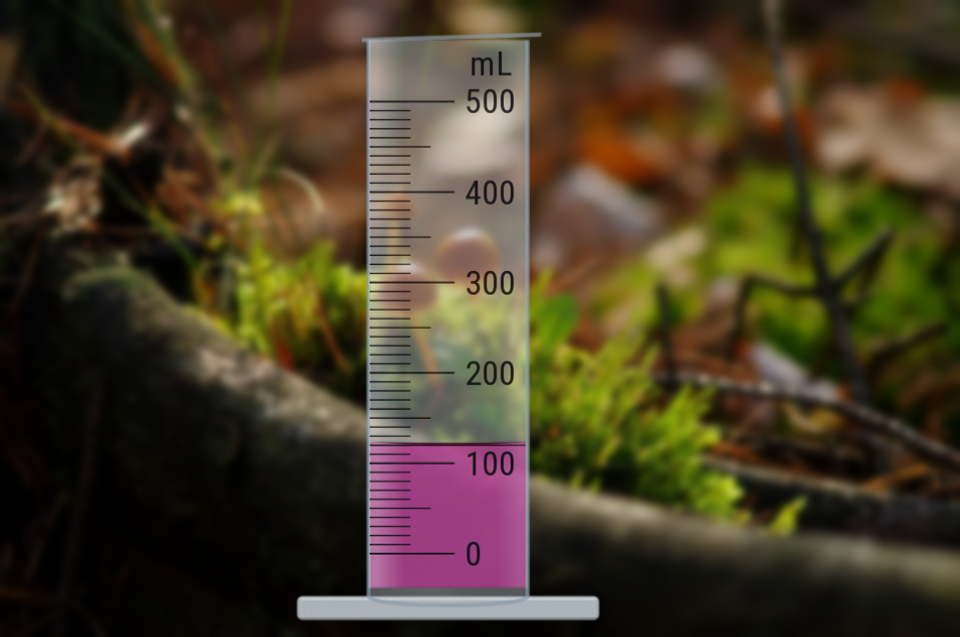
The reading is 120 mL
